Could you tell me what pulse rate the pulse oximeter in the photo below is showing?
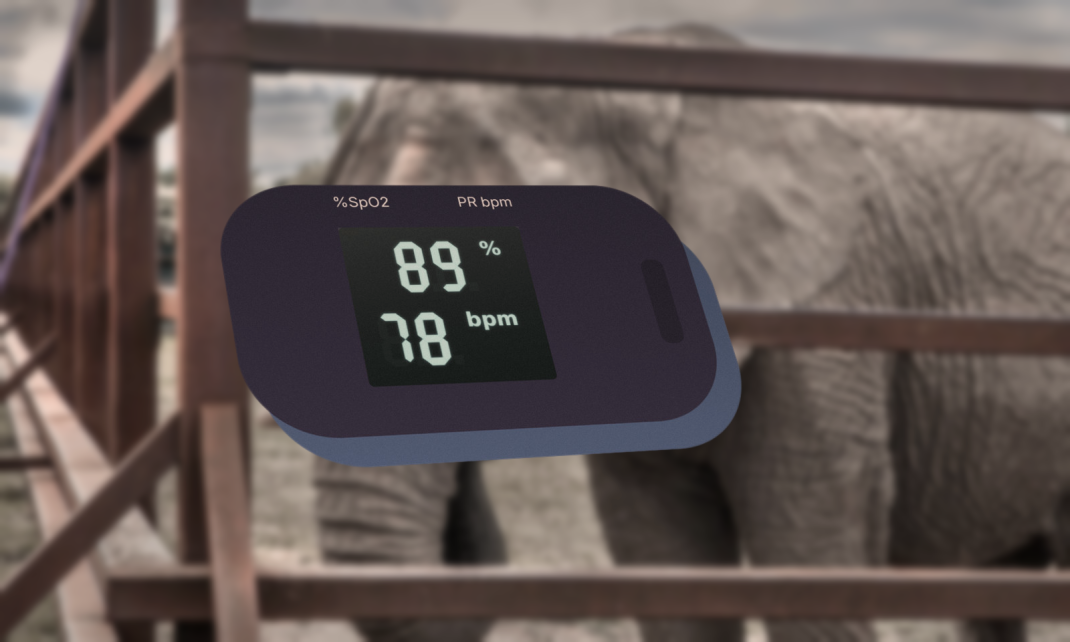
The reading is 78 bpm
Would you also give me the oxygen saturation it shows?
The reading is 89 %
